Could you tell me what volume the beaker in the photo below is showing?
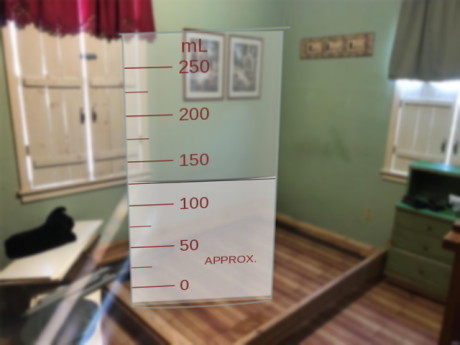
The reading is 125 mL
